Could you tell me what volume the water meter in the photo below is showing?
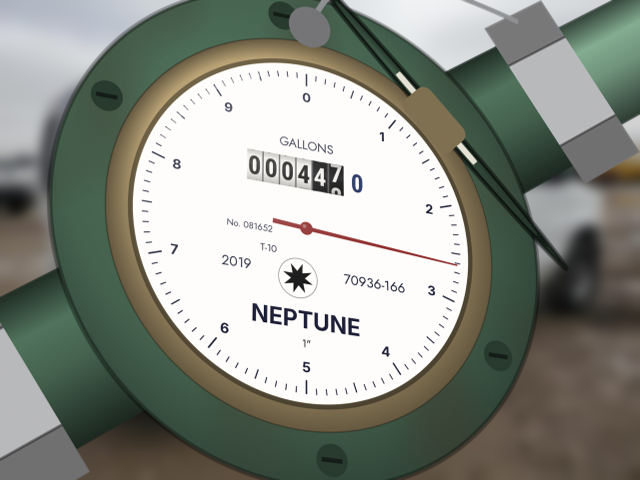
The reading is 4472.6 gal
